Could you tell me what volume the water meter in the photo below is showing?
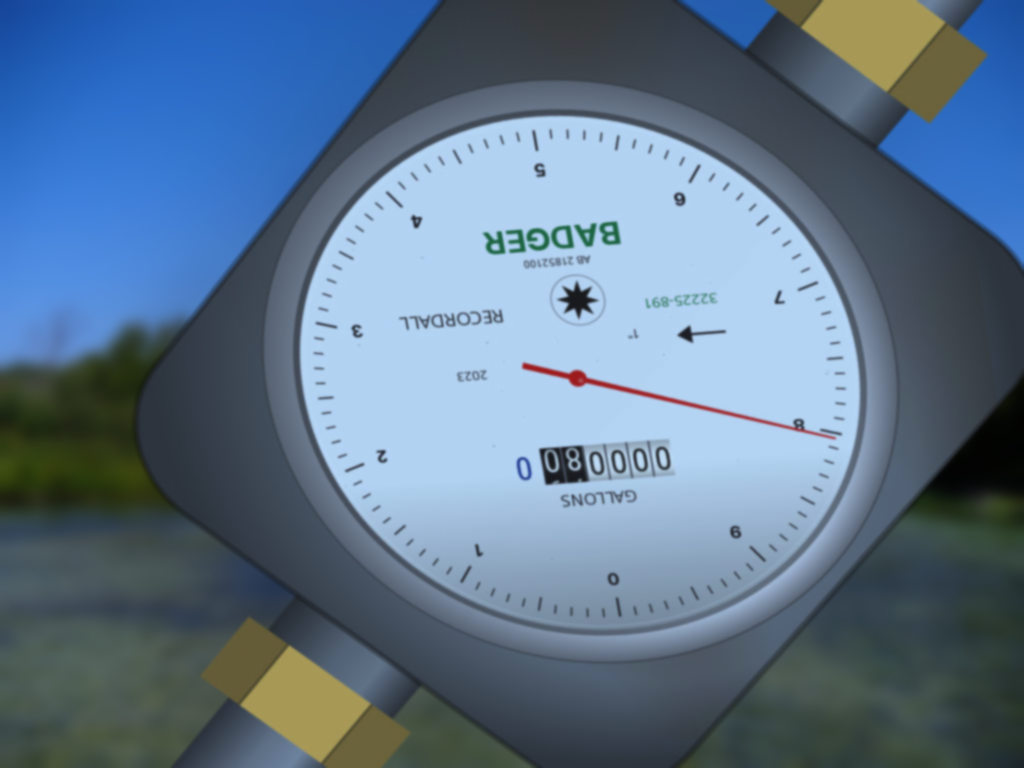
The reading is 798.0 gal
